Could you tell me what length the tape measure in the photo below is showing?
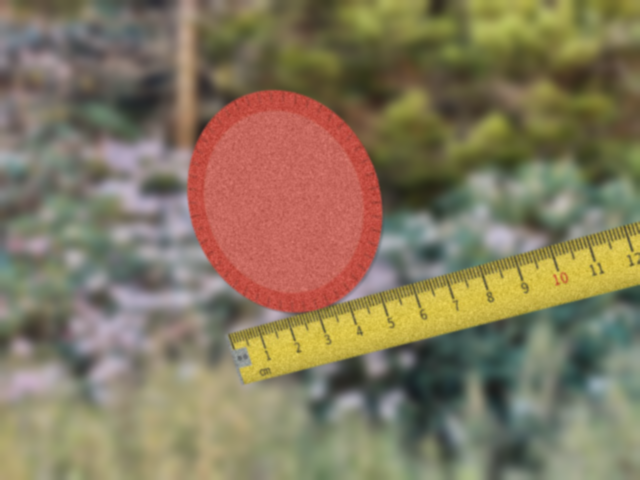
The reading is 6 cm
